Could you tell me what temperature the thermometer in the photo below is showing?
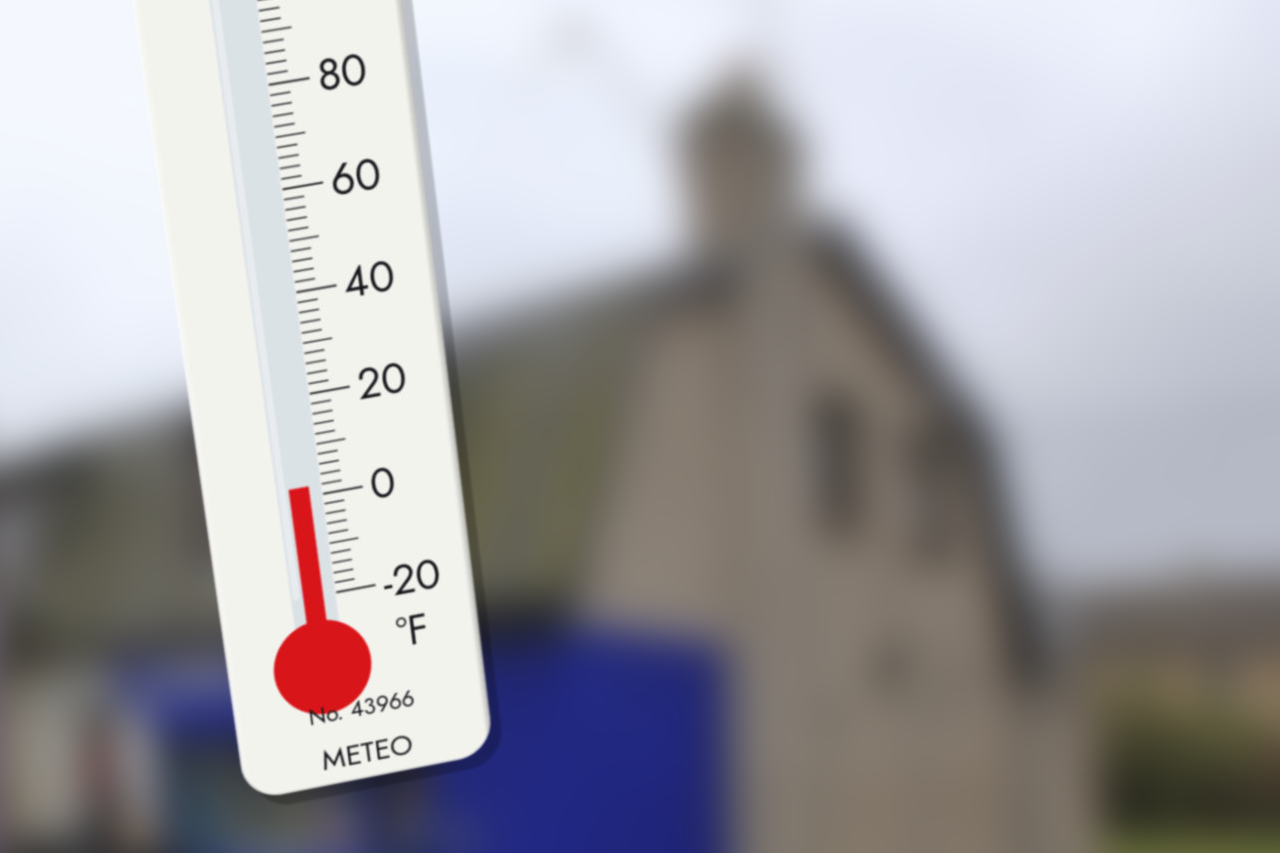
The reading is 2 °F
